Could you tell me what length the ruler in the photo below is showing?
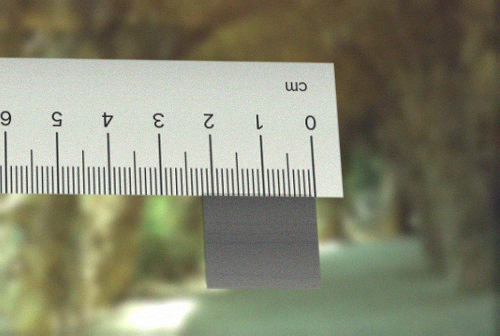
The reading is 2.2 cm
